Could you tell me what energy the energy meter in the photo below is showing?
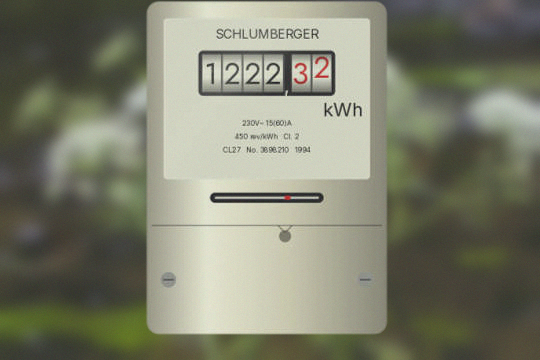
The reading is 1222.32 kWh
